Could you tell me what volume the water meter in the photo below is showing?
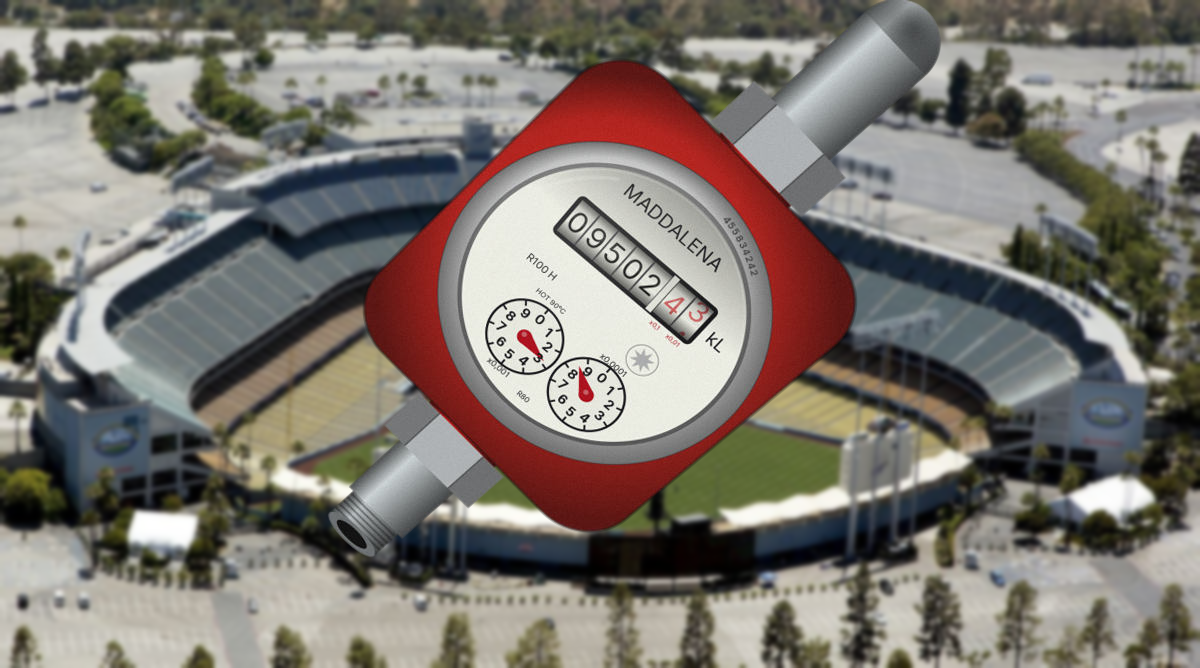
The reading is 9502.4328 kL
